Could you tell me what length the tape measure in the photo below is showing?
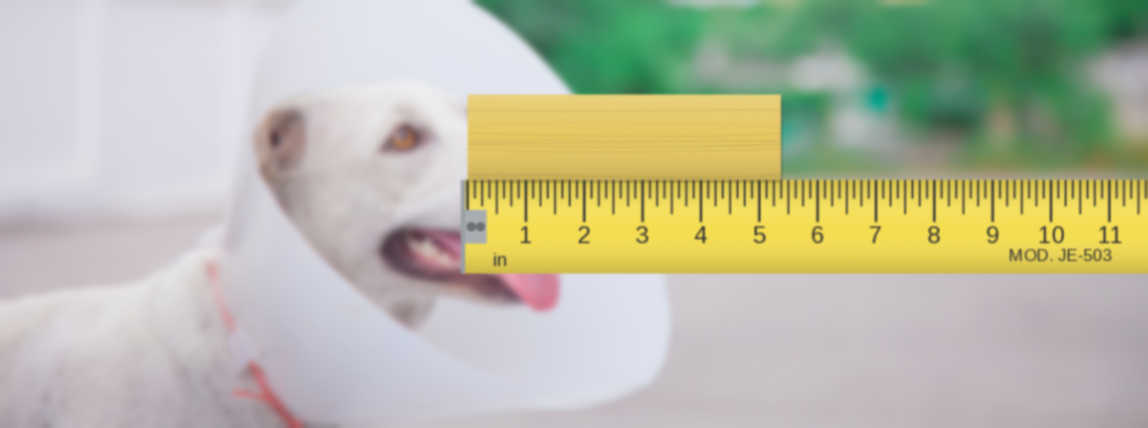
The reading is 5.375 in
